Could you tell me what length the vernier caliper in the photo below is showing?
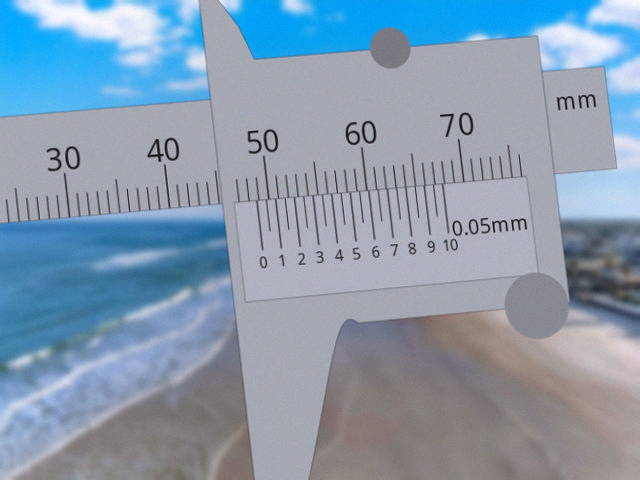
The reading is 48.8 mm
